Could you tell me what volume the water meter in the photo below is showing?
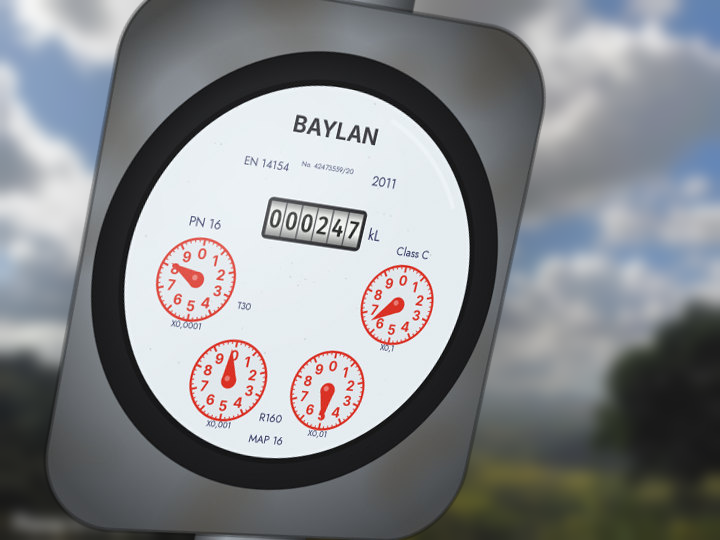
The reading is 247.6498 kL
